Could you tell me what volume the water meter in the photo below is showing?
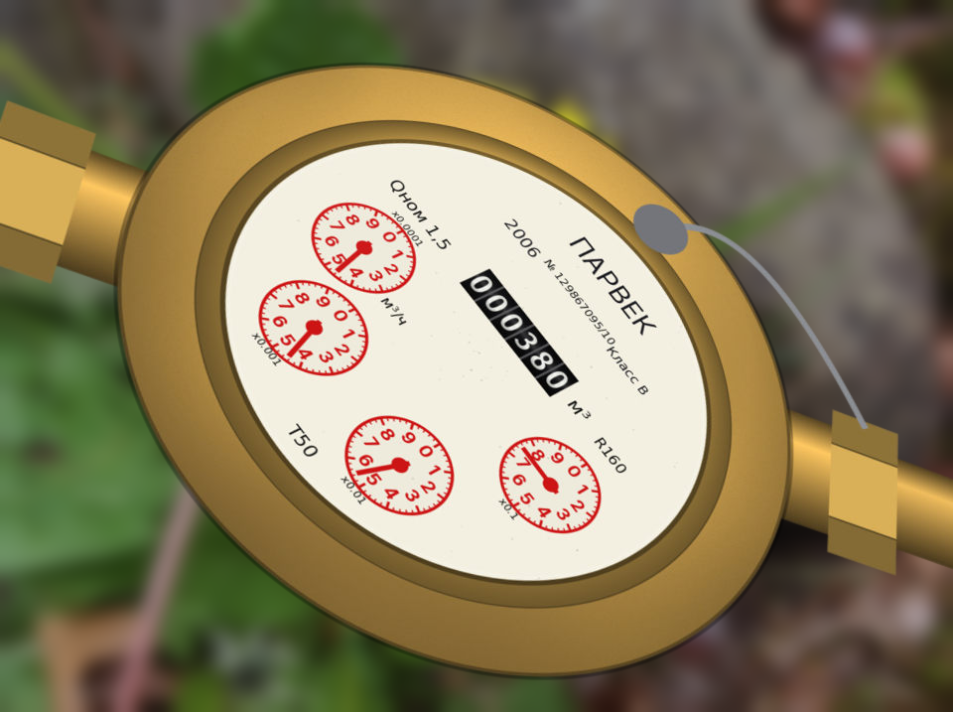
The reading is 380.7544 m³
